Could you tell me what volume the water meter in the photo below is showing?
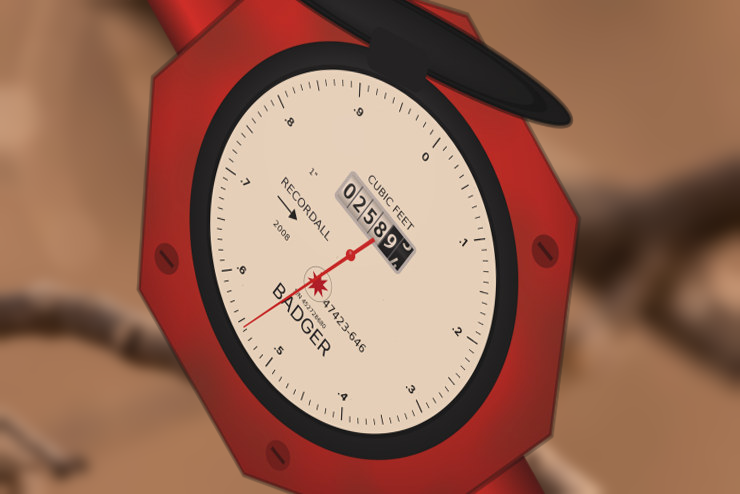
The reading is 25893.54 ft³
